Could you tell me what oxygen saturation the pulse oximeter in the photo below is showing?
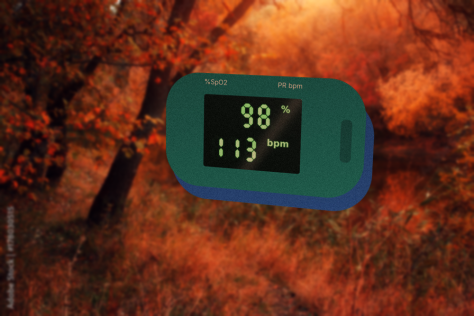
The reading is 98 %
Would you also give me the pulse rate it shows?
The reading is 113 bpm
